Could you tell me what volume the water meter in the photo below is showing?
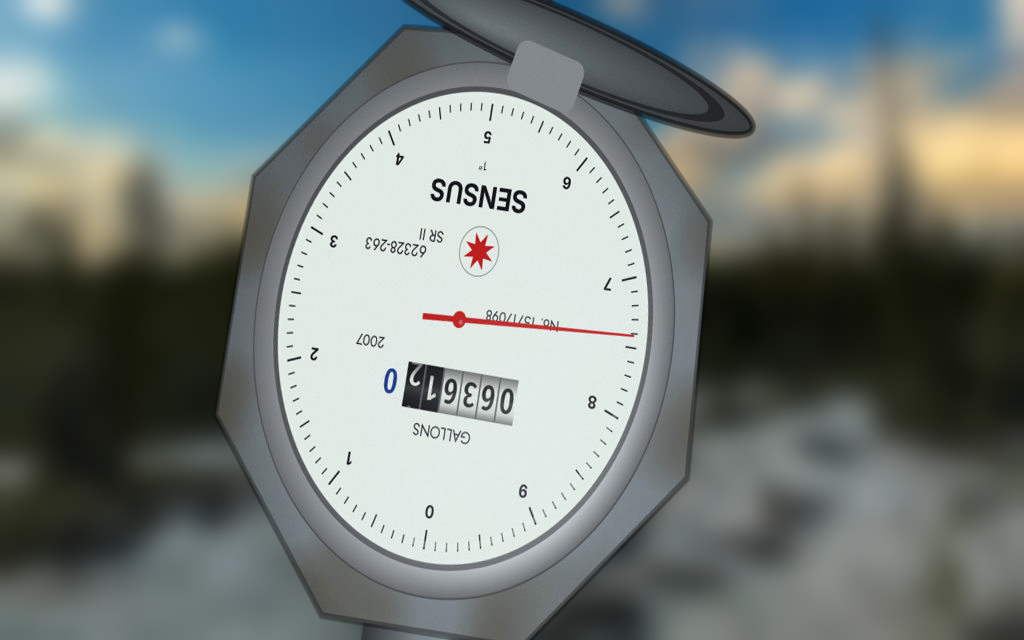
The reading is 636117.4 gal
